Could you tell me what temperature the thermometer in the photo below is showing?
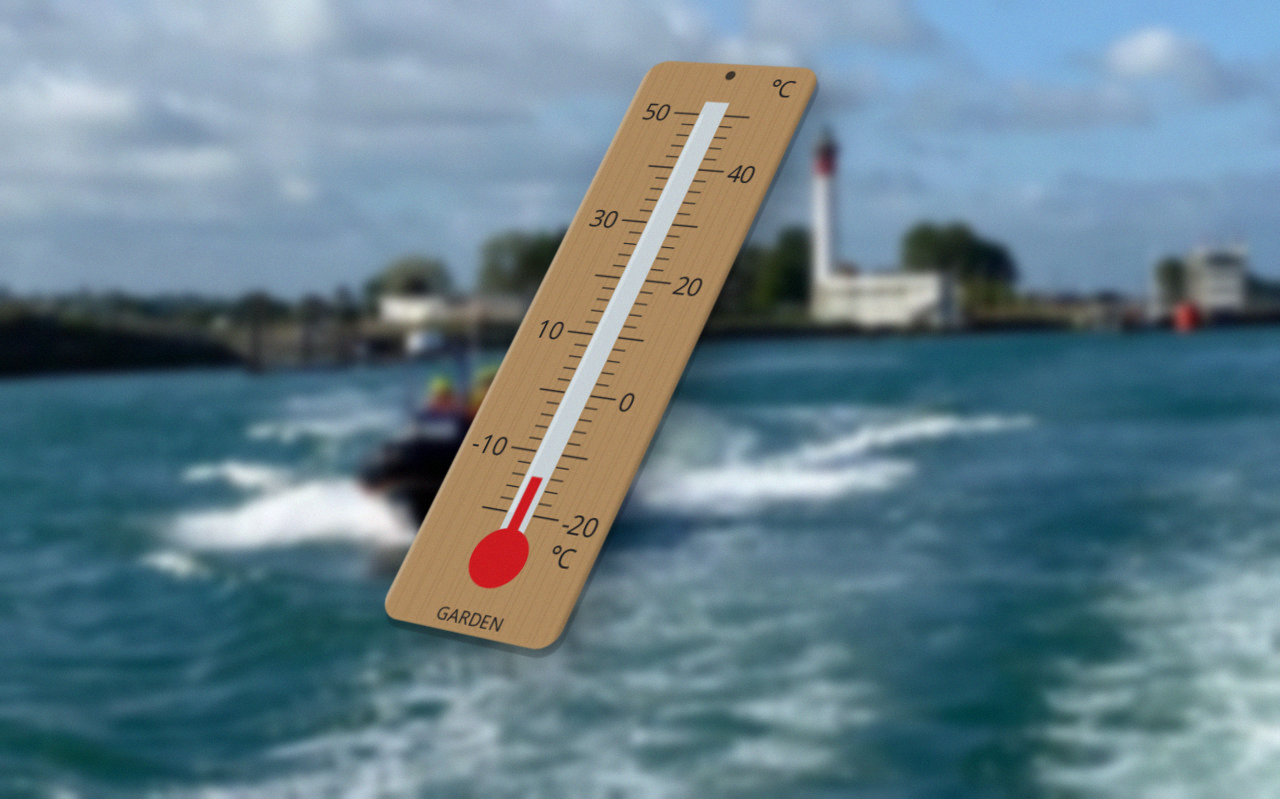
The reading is -14 °C
